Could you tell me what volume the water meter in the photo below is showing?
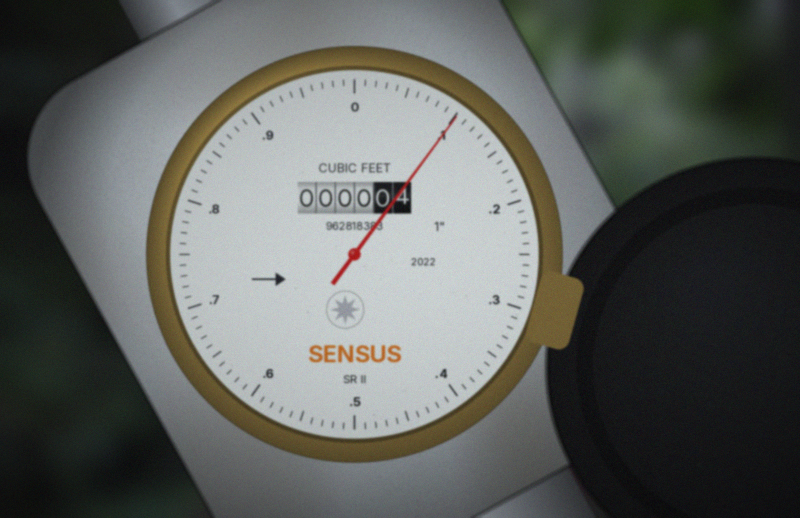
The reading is 4.10 ft³
